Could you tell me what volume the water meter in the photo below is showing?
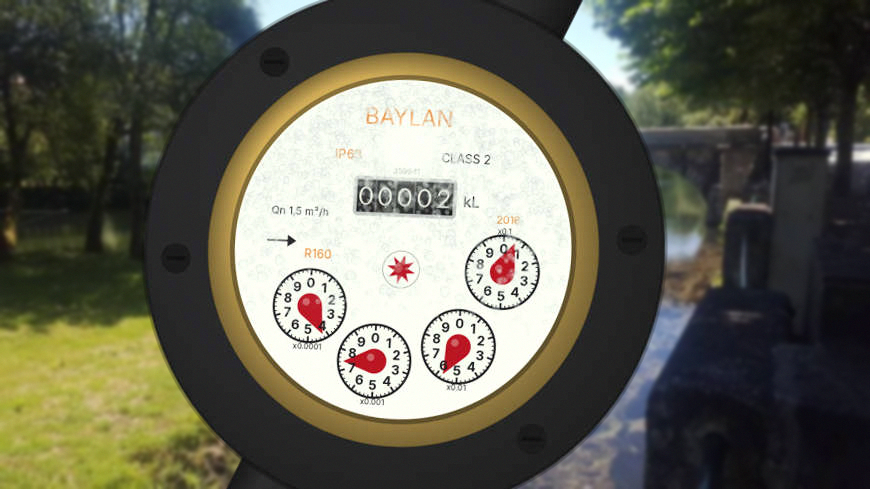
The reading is 2.0574 kL
